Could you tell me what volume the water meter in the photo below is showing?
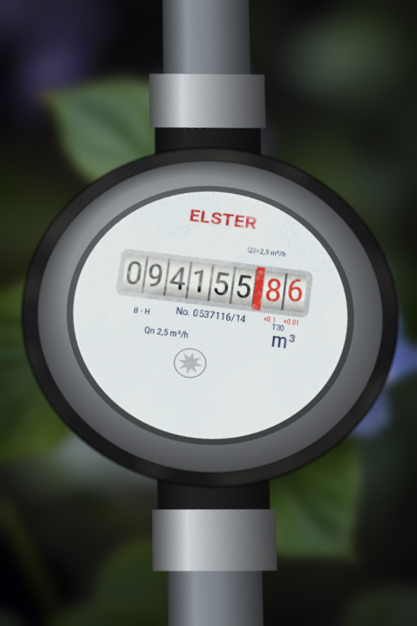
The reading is 94155.86 m³
